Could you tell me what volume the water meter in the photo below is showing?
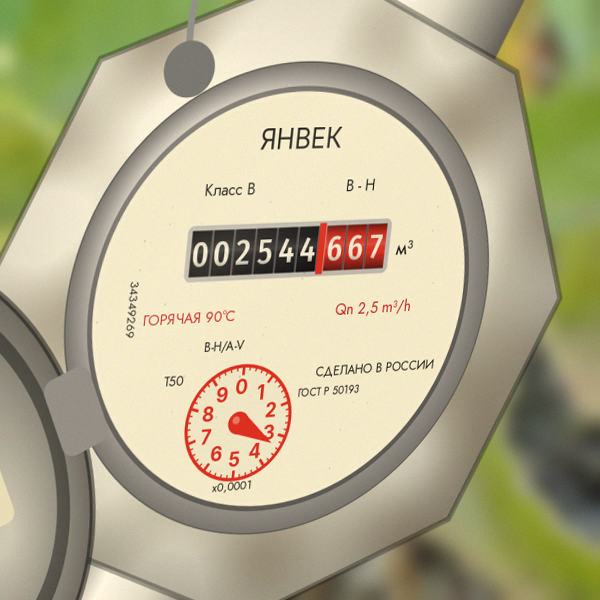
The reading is 2544.6673 m³
